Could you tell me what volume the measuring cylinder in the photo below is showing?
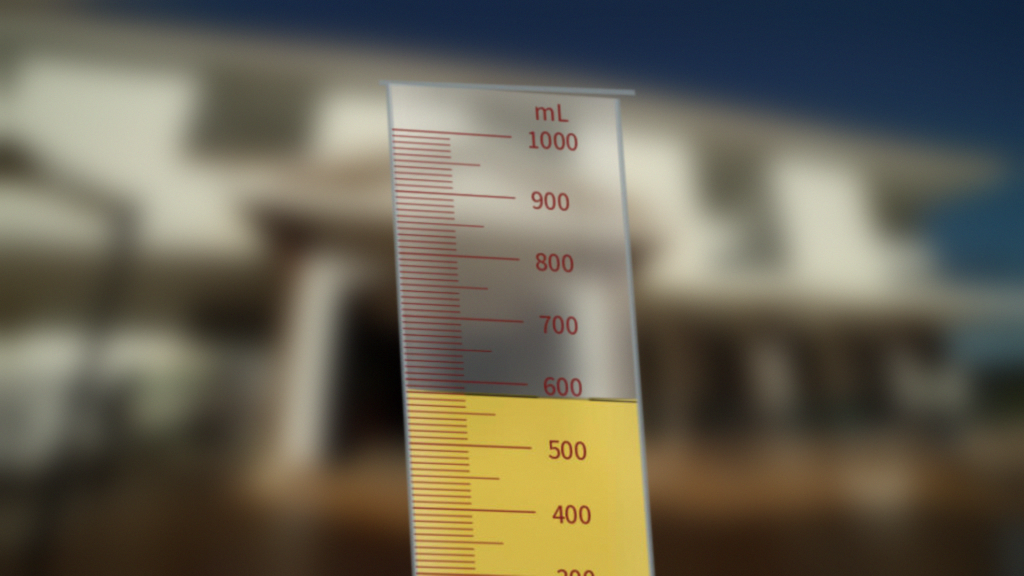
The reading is 580 mL
